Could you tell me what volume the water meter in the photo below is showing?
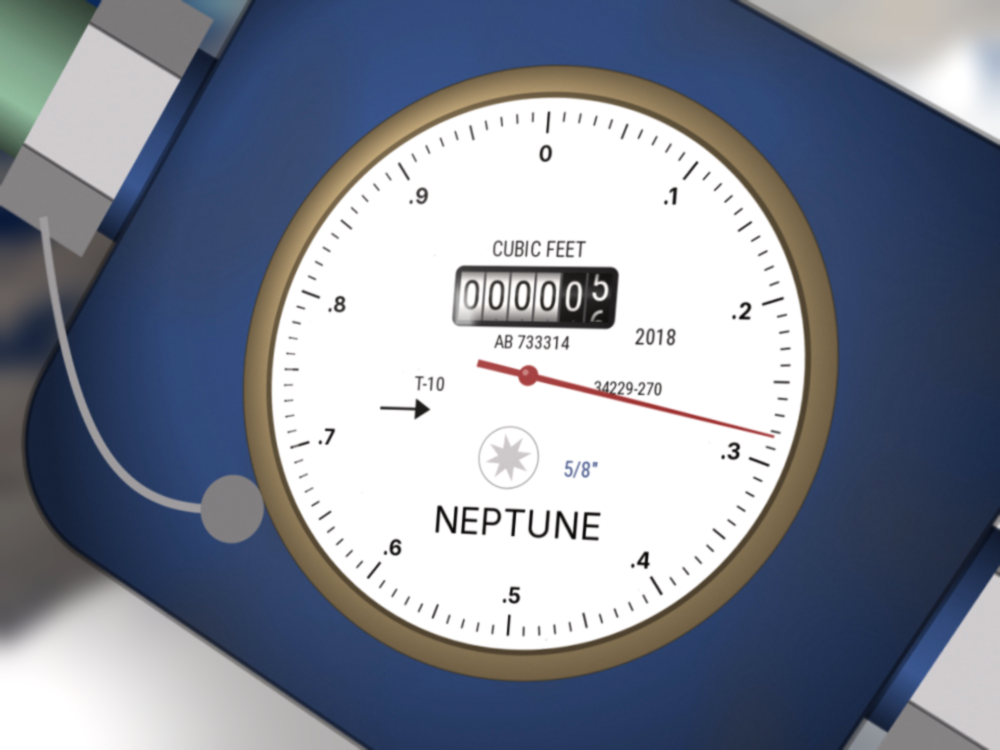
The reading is 5.28 ft³
